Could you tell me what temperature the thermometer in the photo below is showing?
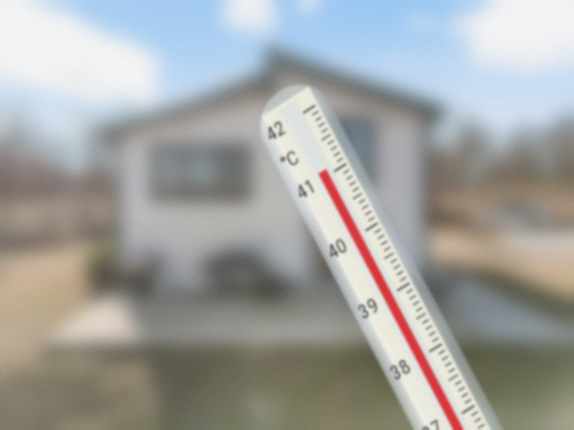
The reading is 41.1 °C
